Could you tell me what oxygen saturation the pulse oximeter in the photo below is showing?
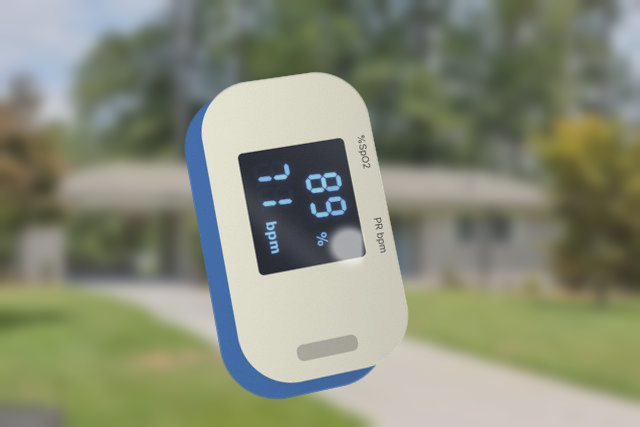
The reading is 89 %
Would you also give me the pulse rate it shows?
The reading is 71 bpm
